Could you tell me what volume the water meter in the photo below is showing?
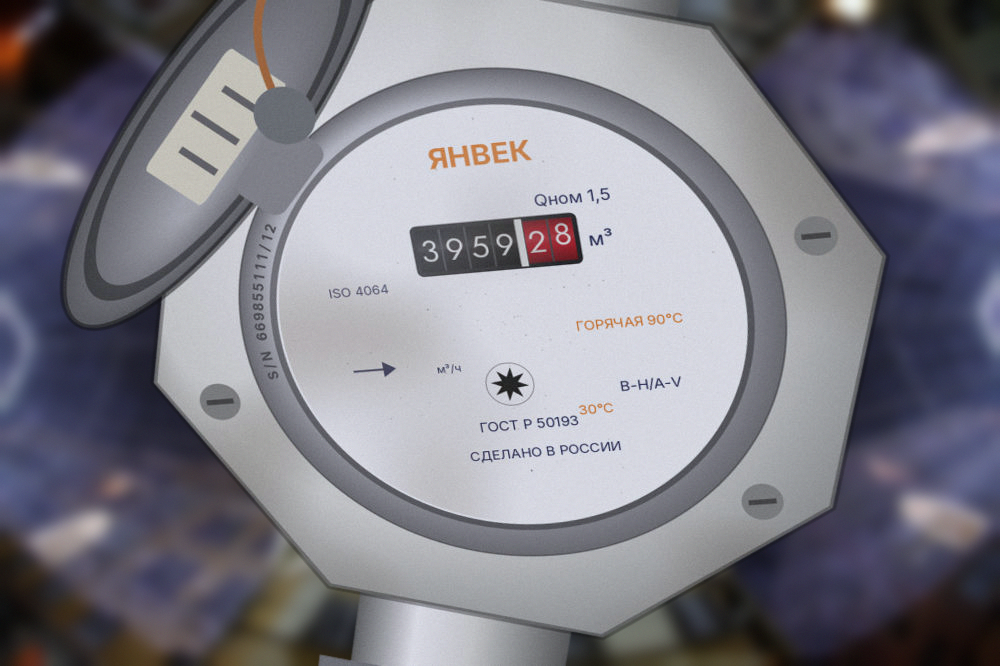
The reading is 3959.28 m³
